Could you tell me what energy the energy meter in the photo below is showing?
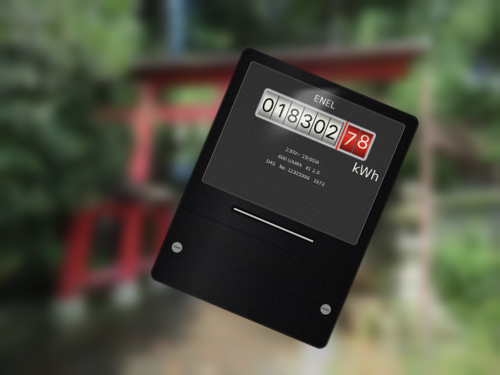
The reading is 18302.78 kWh
